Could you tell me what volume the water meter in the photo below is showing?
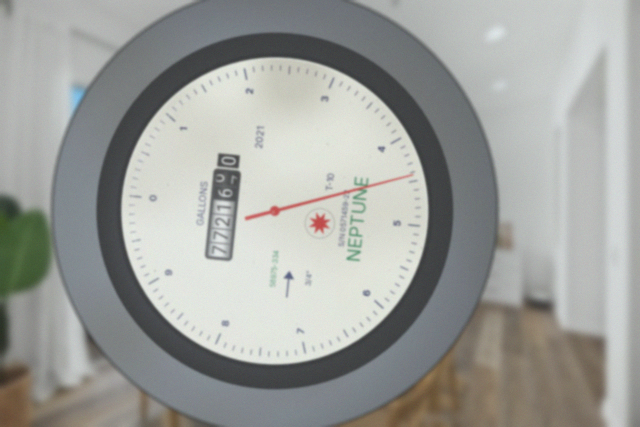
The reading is 7721664.4 gal
